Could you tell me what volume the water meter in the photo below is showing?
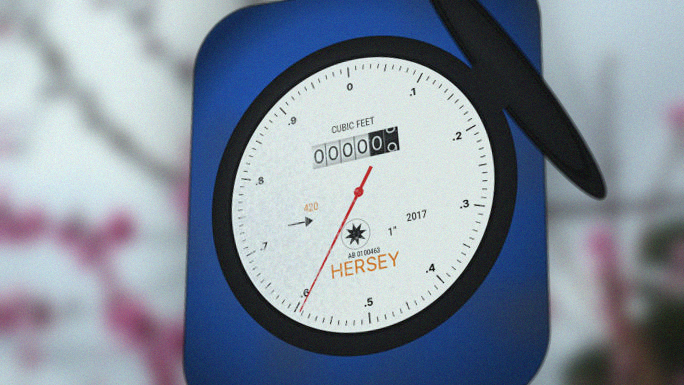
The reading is 8.59 ft³
